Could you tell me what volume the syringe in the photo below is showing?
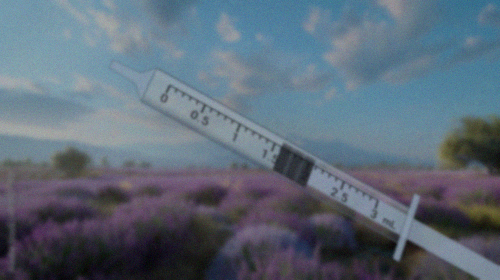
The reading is 1.6 mL
